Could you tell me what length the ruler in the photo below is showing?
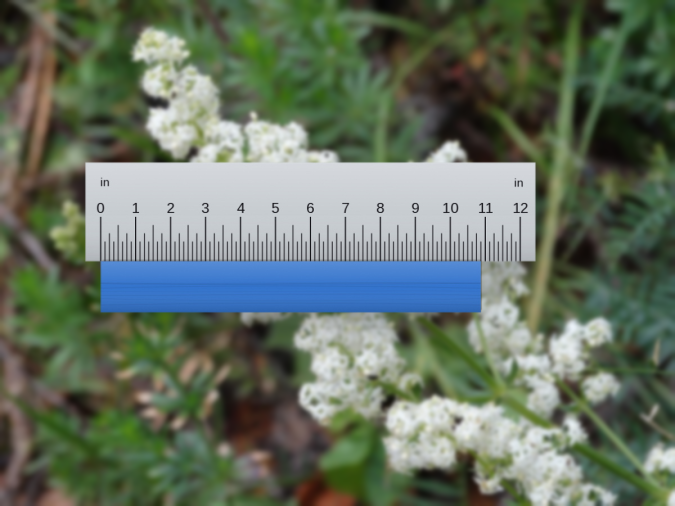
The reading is 10.875 in
